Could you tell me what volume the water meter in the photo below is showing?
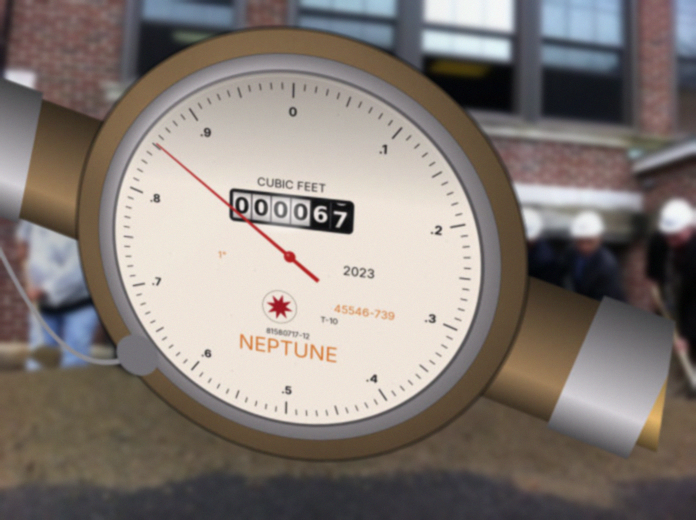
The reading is 66.85 ft³
